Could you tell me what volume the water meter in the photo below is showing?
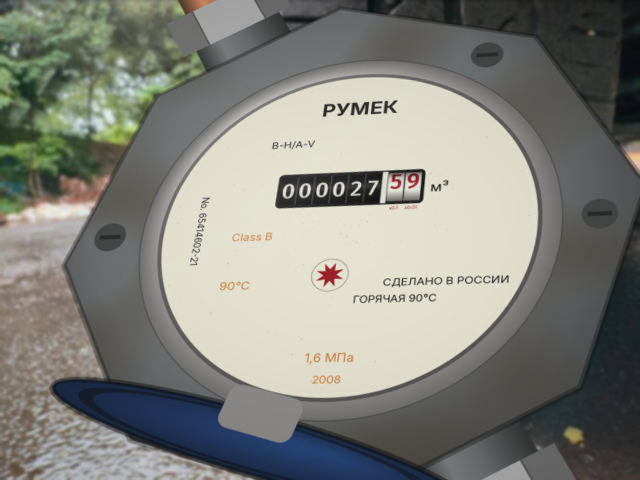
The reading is 27.59 m³
